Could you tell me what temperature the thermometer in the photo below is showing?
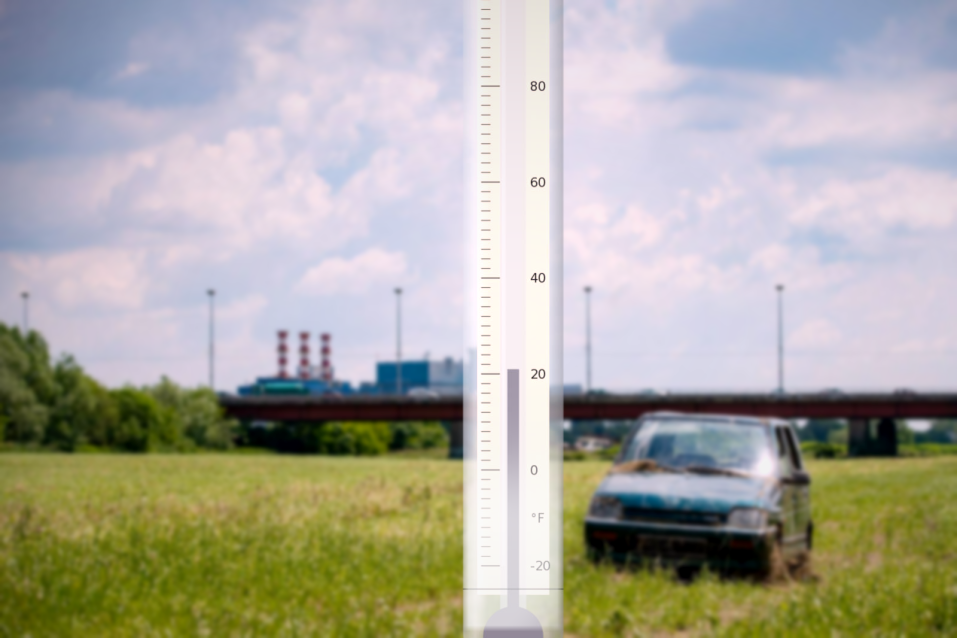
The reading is 21 °F
